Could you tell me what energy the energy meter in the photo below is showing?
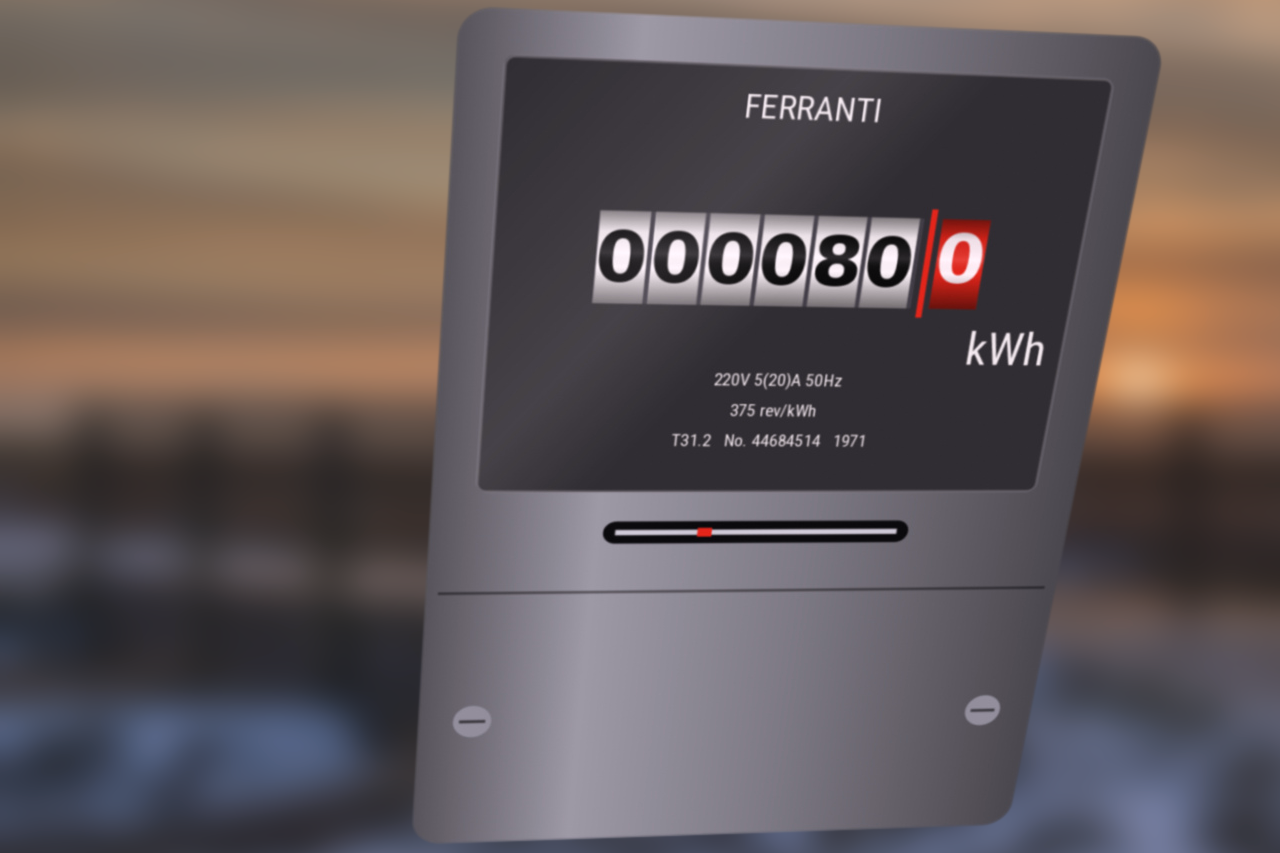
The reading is 80.0 kWh
